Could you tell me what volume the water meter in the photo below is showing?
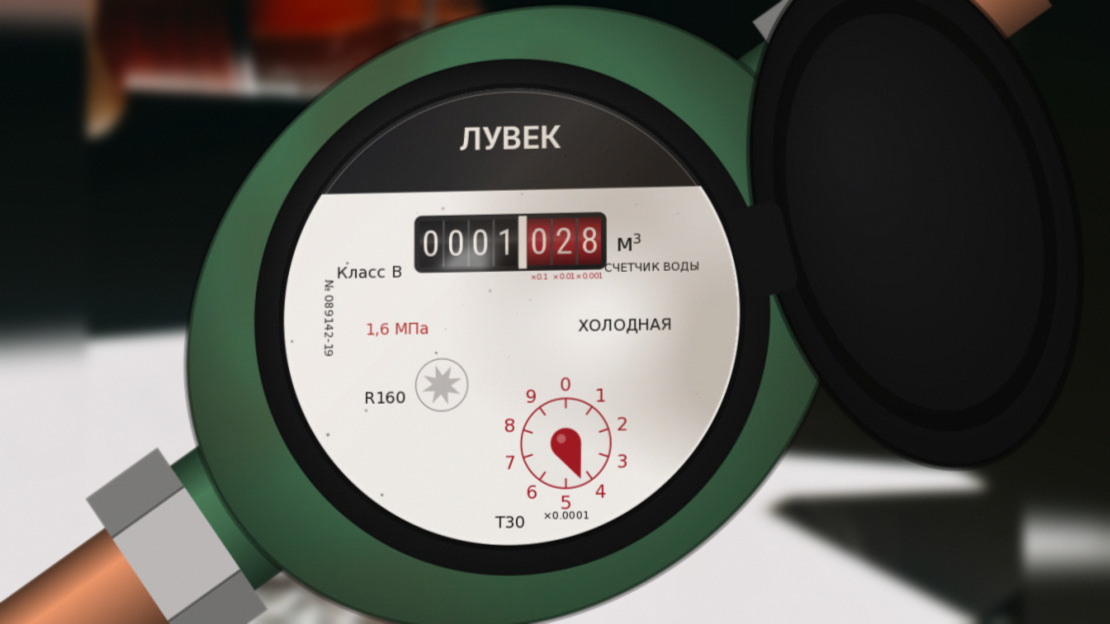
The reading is 1.0284 m³
